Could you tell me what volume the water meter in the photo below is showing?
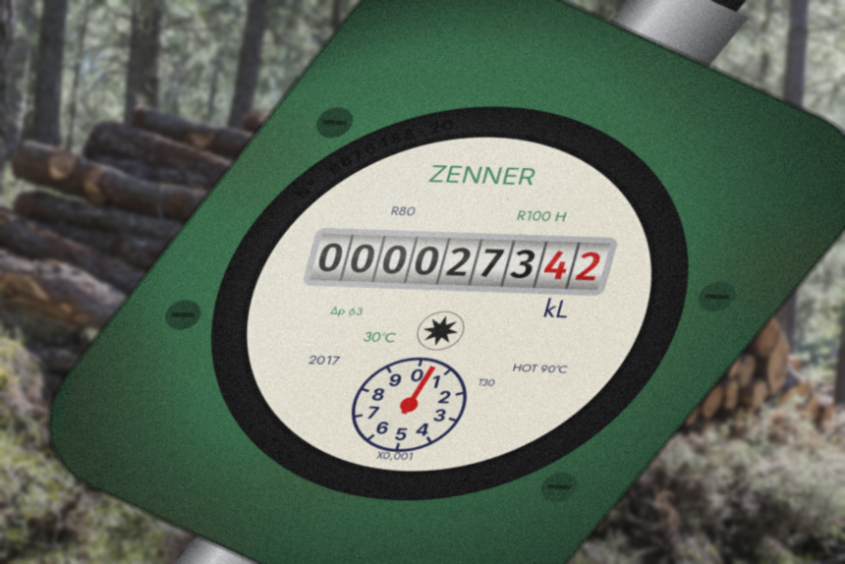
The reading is 273.420 kL
